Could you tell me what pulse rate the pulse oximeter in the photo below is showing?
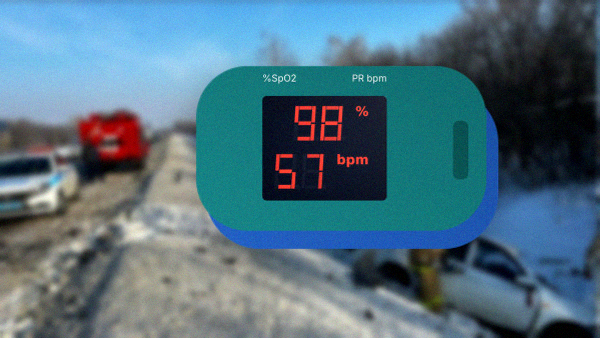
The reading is 57 bpm
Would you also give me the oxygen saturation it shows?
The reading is 98 %
